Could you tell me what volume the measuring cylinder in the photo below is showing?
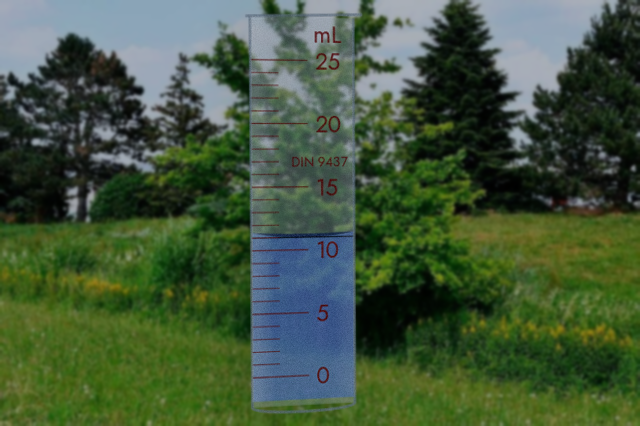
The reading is 11 mL
